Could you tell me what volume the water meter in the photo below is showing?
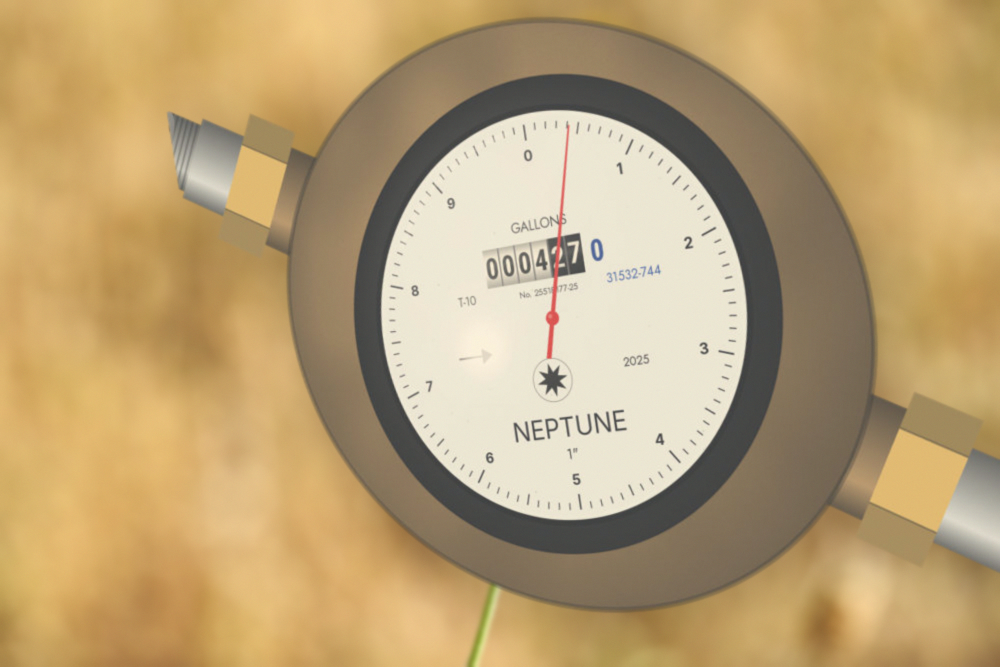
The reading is 4270.4 gal
